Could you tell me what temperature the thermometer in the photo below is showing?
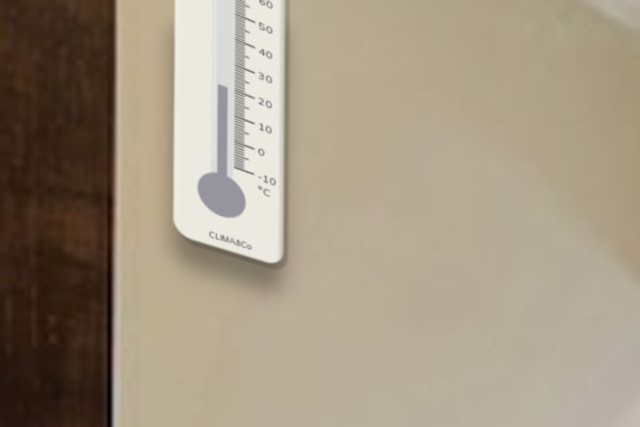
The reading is 20 °C
